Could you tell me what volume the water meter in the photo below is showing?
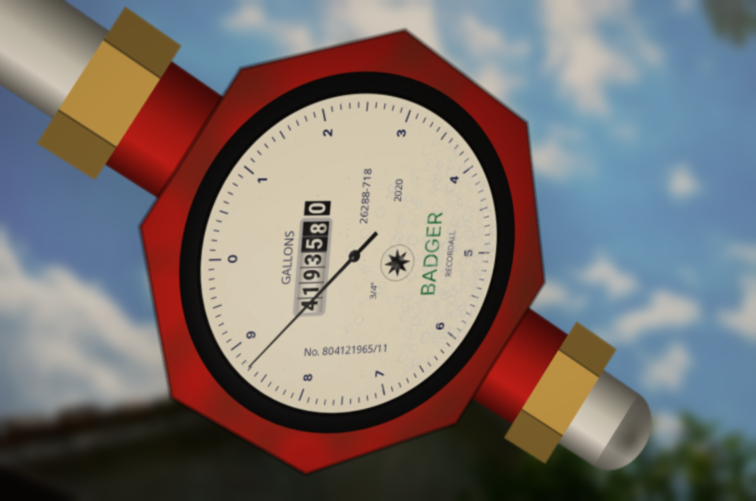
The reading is 4193578.7 gal
